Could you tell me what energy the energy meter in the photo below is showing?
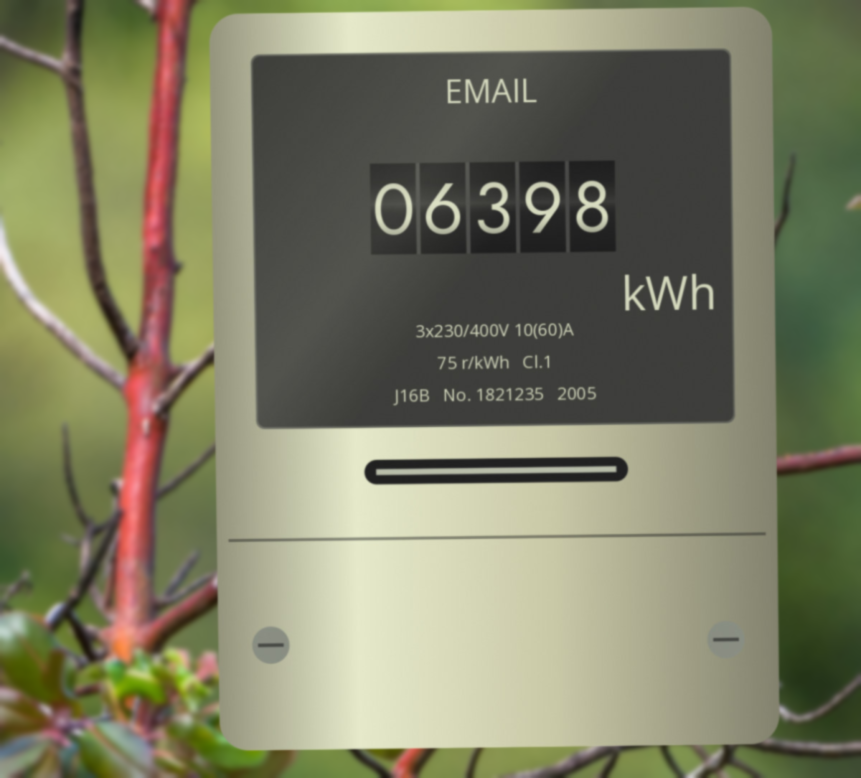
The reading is 6398 kWh
